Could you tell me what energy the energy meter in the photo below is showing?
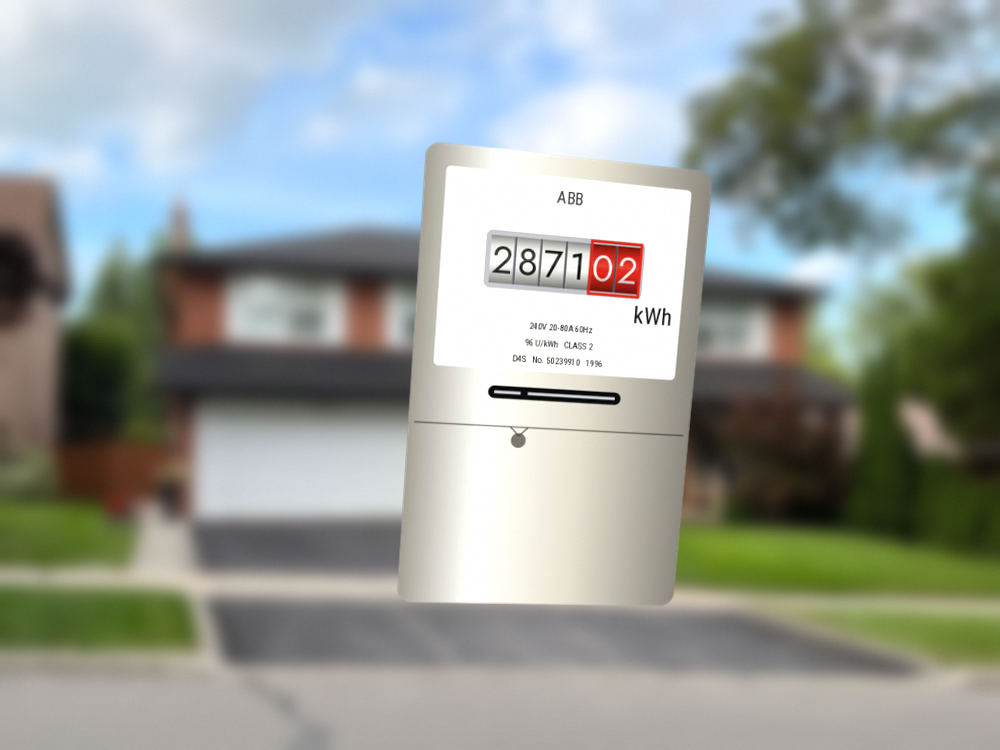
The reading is 2871.02 kWh
